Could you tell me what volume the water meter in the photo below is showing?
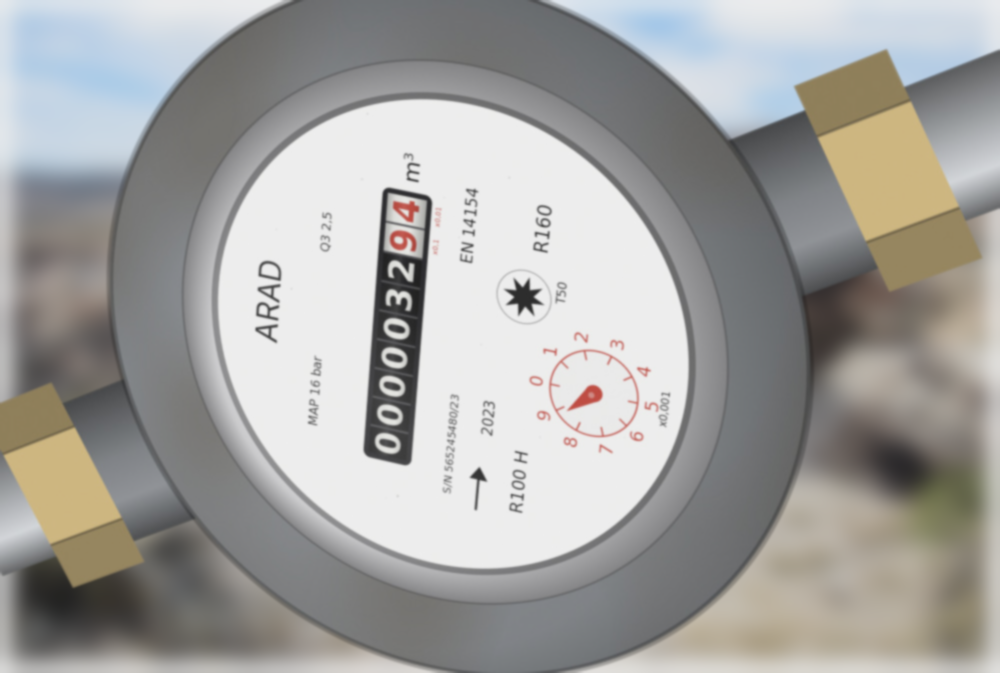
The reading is 32.948 m³
